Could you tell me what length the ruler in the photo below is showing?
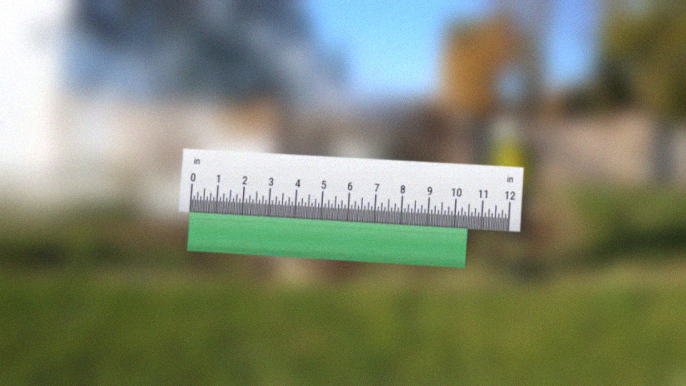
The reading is 10.5 in
